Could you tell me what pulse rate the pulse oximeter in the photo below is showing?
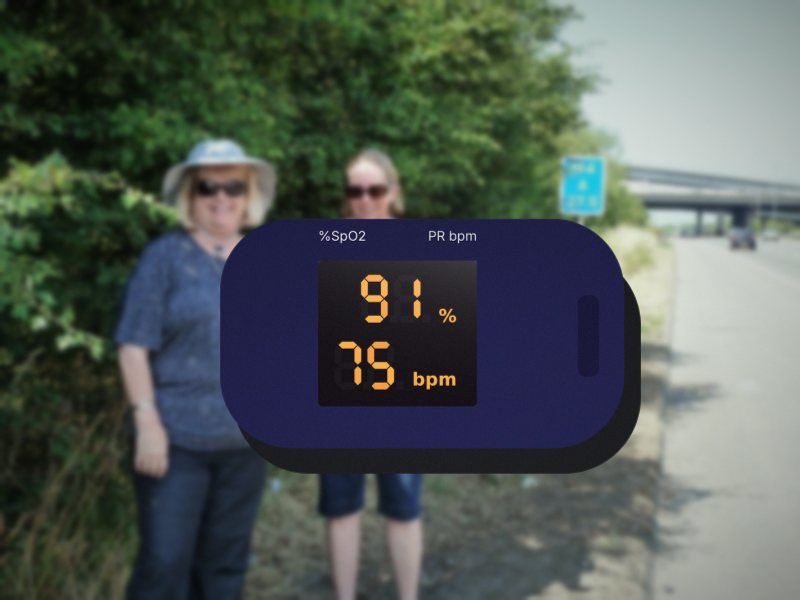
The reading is 75 bpm
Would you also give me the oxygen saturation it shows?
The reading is 91 %
